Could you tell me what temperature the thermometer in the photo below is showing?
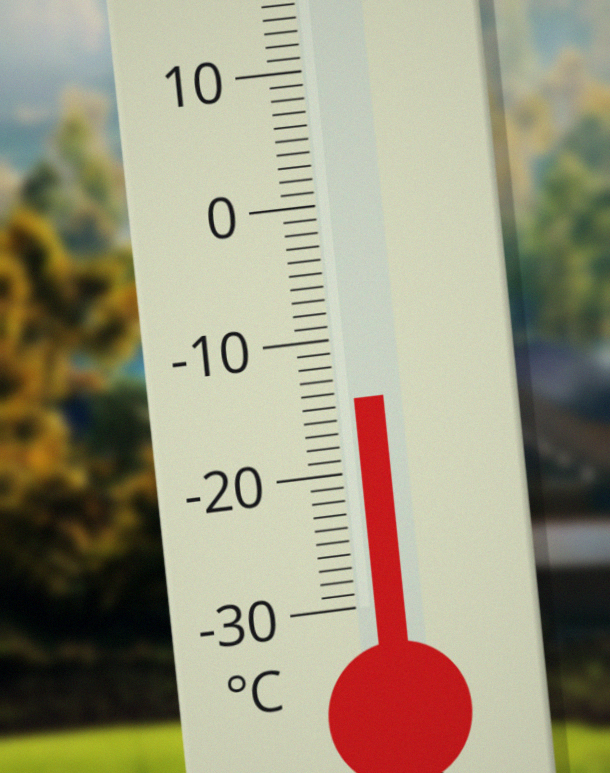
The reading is -14.5 °C
